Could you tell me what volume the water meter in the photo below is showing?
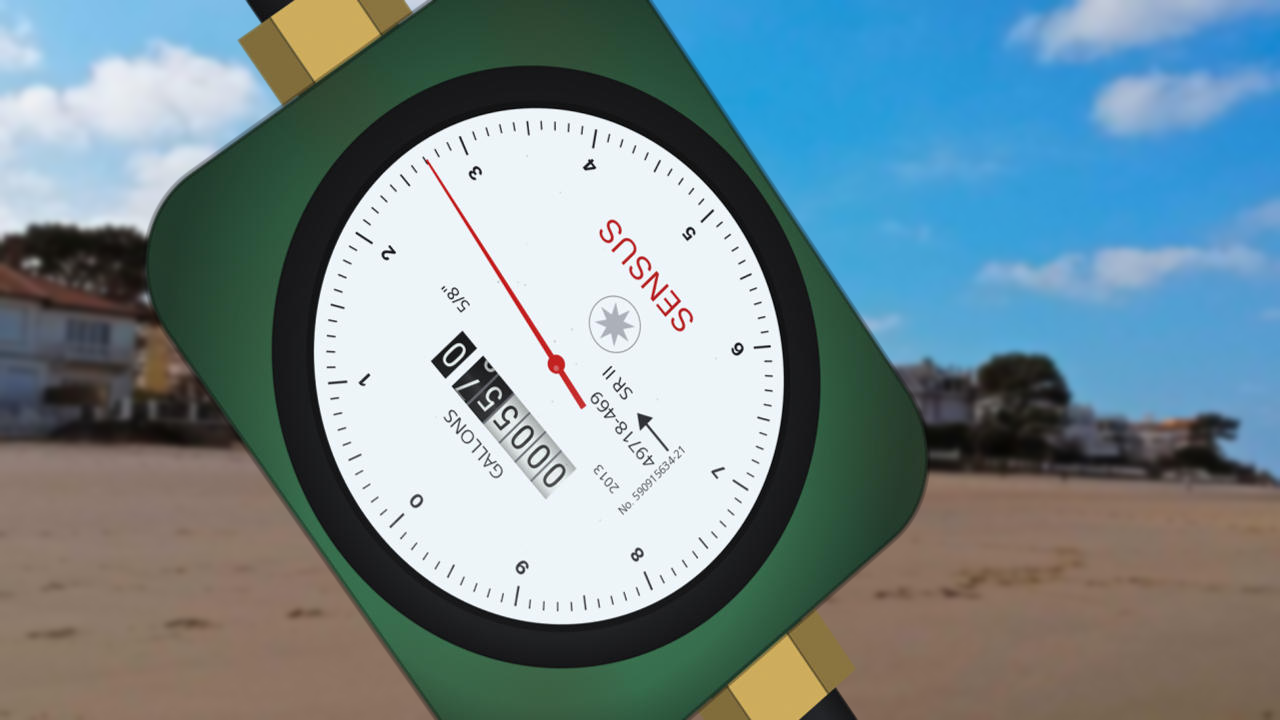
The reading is 5572.7 gal
